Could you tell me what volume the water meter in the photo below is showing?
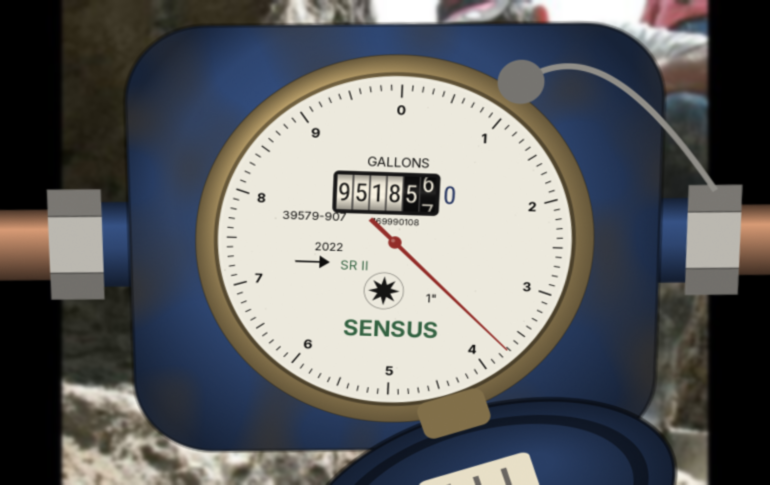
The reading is 9518563.7 gal
